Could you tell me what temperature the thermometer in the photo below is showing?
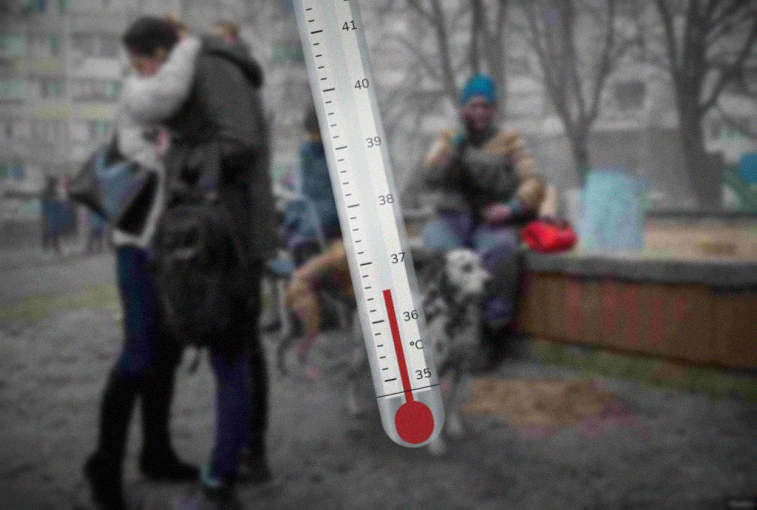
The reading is 36.5 °C
